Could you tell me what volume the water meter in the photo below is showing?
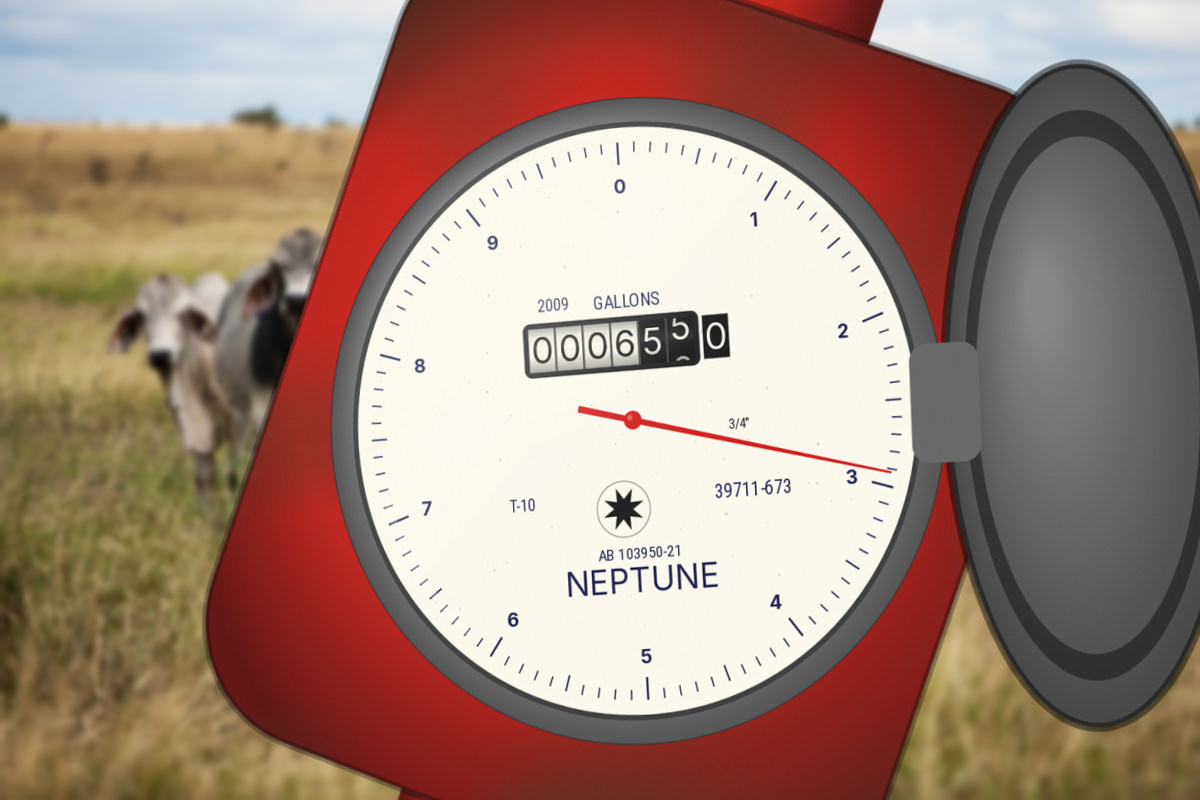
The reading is 6552.9 gal
